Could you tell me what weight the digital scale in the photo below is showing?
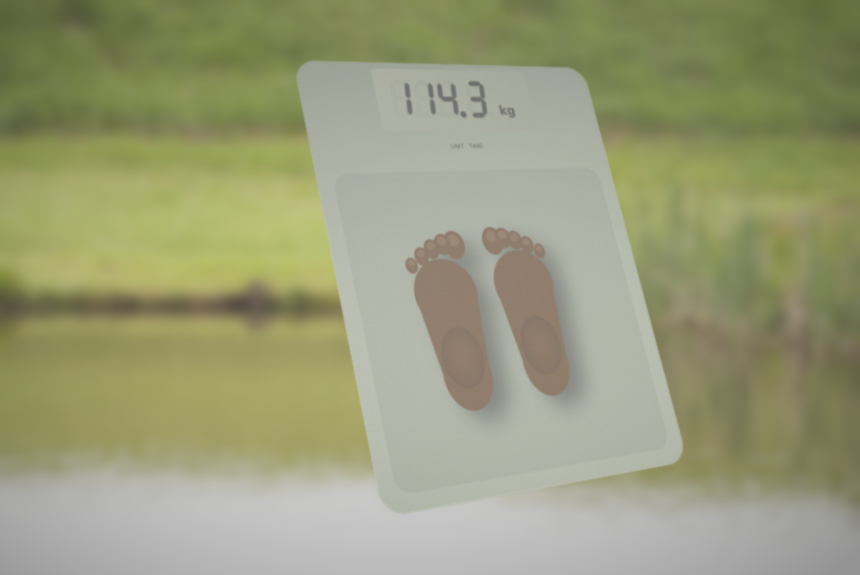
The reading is 114.3 kg
